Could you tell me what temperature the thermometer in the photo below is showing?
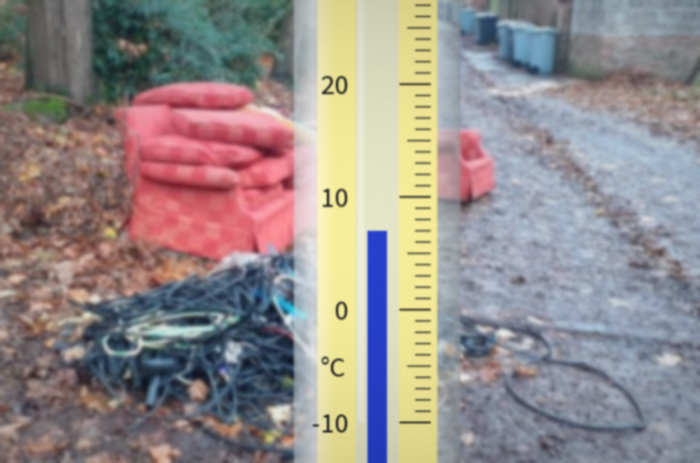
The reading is 7 °C
